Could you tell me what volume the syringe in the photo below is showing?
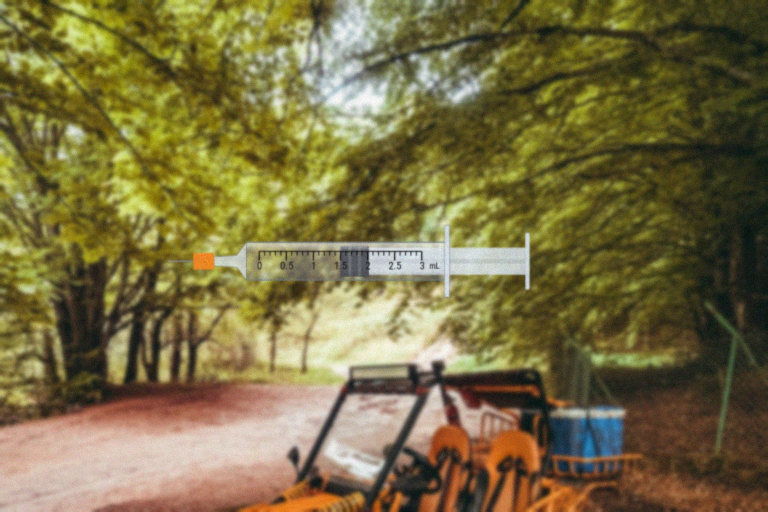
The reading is 1.5 mL
